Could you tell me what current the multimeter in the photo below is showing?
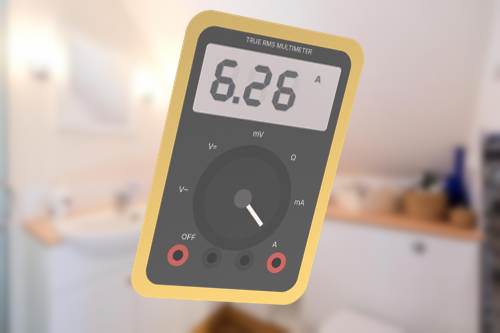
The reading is 6.26 A
